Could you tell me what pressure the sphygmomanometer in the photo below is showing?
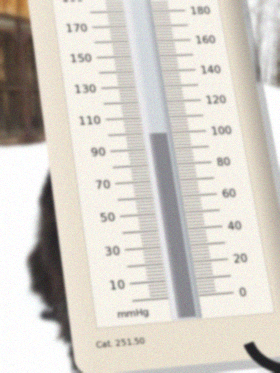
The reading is 100 mmHg
